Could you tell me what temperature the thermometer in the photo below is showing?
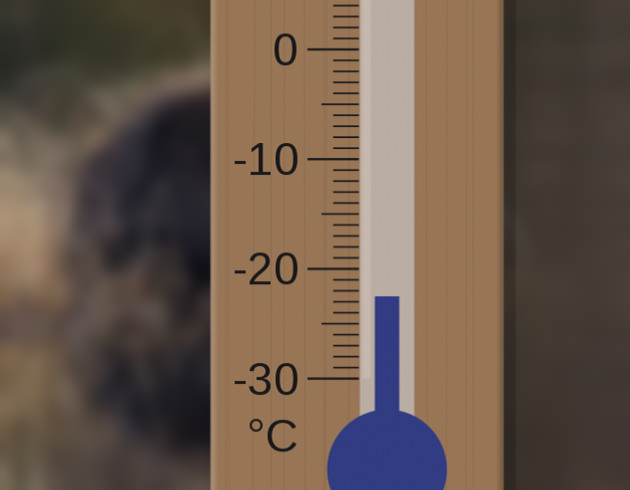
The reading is -22.5 °C
